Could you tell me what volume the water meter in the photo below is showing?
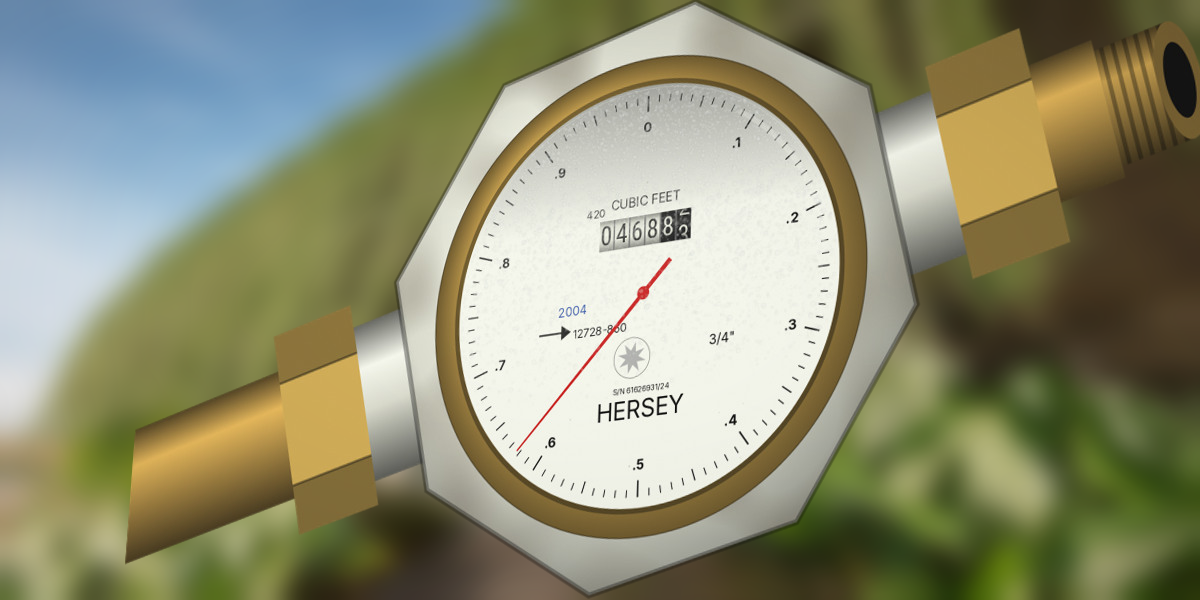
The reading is 46882.62 ft³
